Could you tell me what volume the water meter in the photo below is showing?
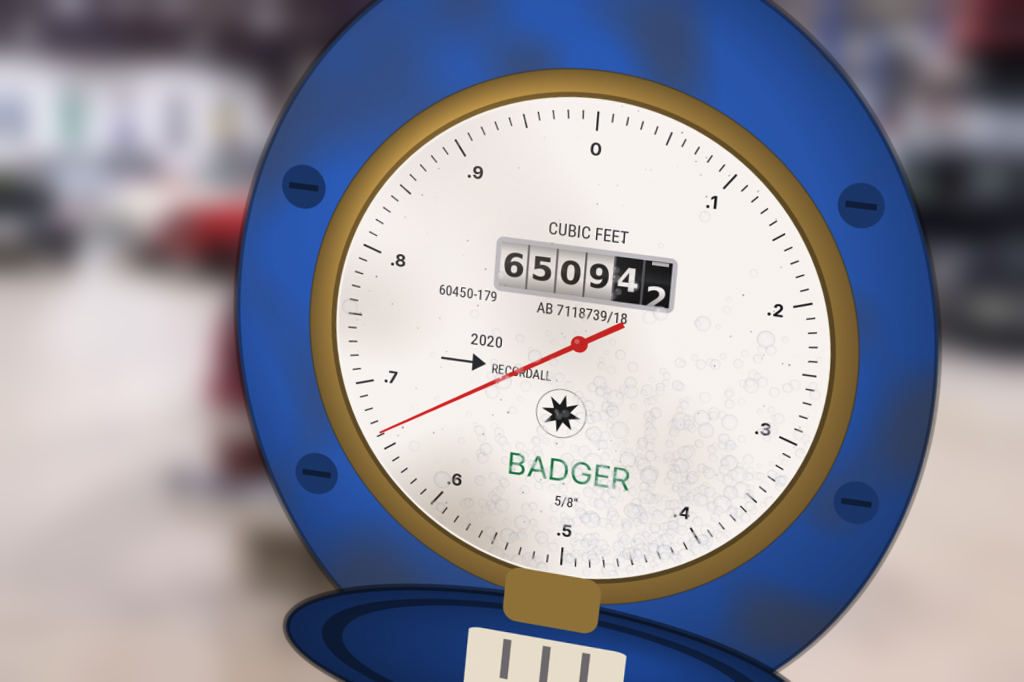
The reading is 650941.66 ft³
